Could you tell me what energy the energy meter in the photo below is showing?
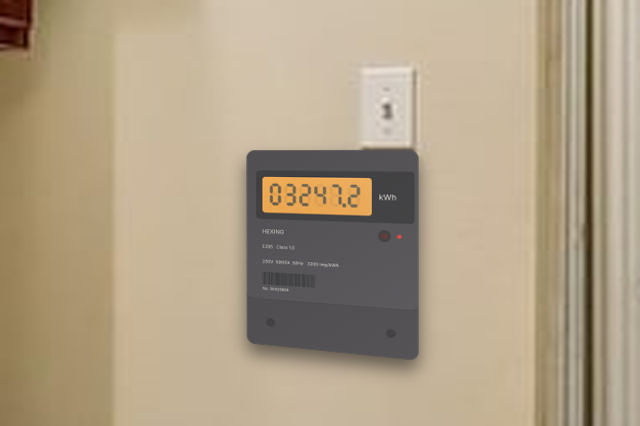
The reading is 3247.2 kWh
